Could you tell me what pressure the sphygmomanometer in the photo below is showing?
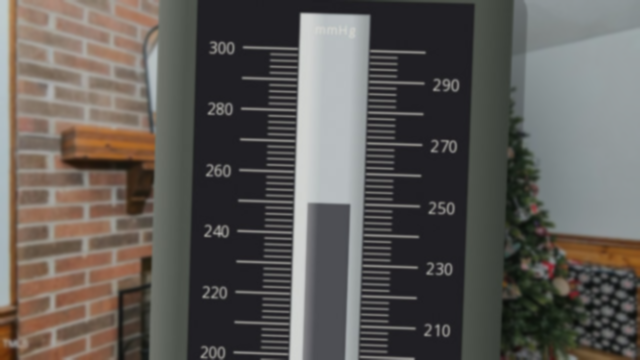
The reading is 250 mmHg
